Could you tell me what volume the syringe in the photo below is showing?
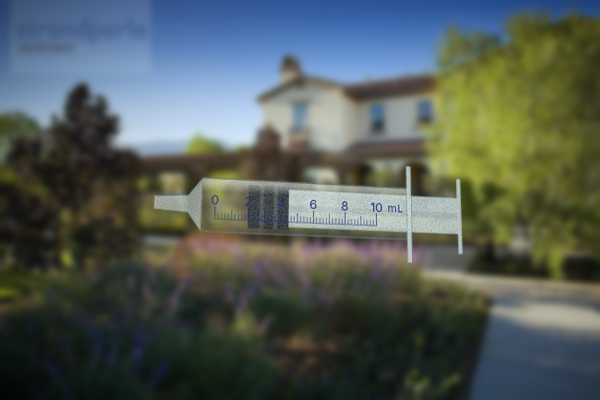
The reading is 2 mL
